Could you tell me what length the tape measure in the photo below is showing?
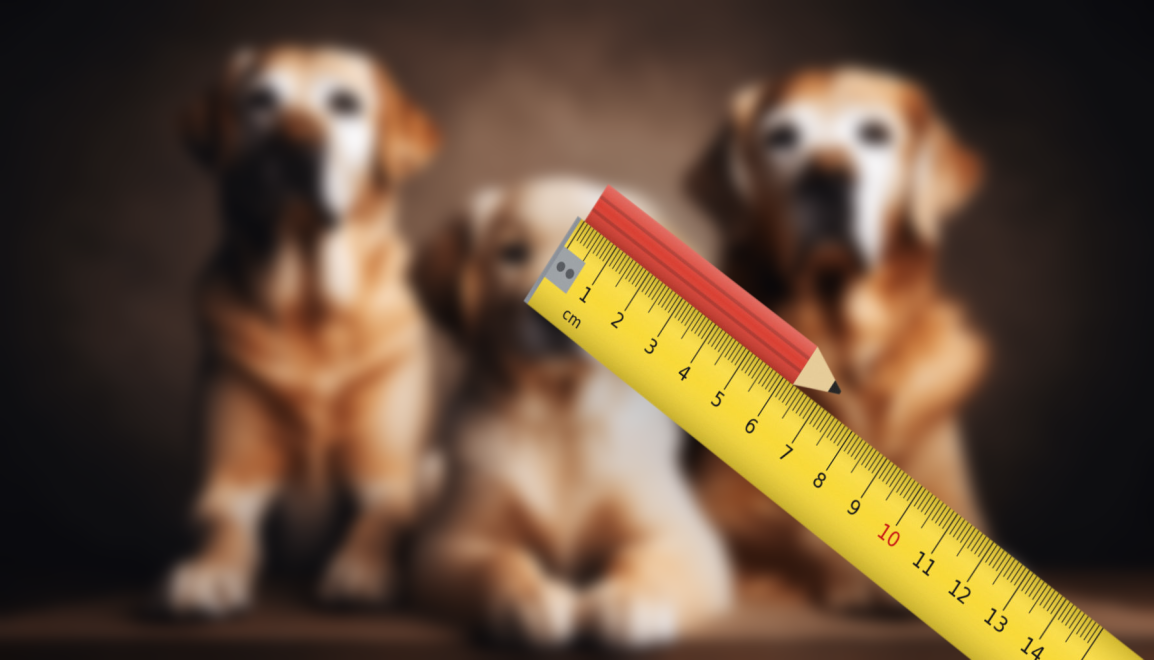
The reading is 7.3 cm
